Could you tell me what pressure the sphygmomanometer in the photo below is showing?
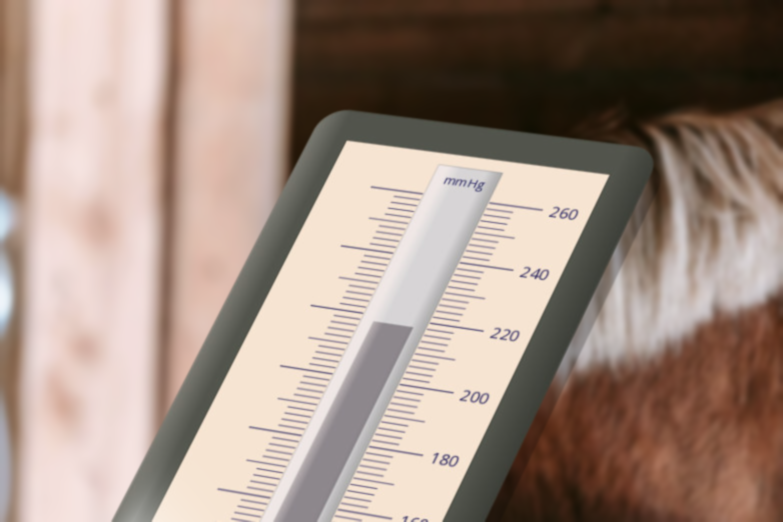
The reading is 218 mmHg
